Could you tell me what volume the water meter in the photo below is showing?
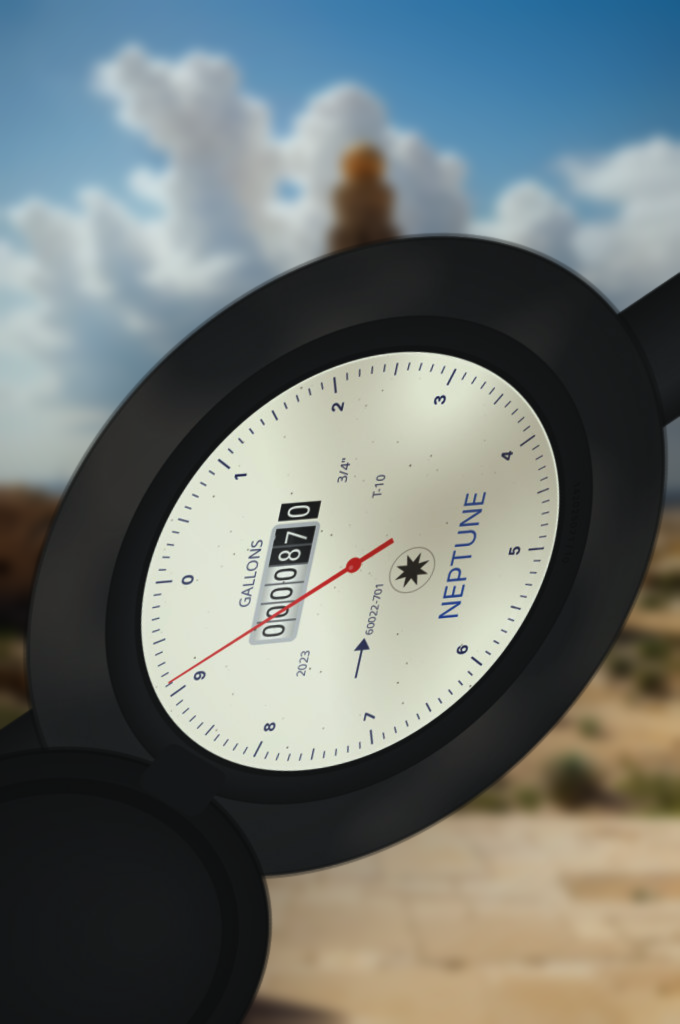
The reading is 869.1 gal
